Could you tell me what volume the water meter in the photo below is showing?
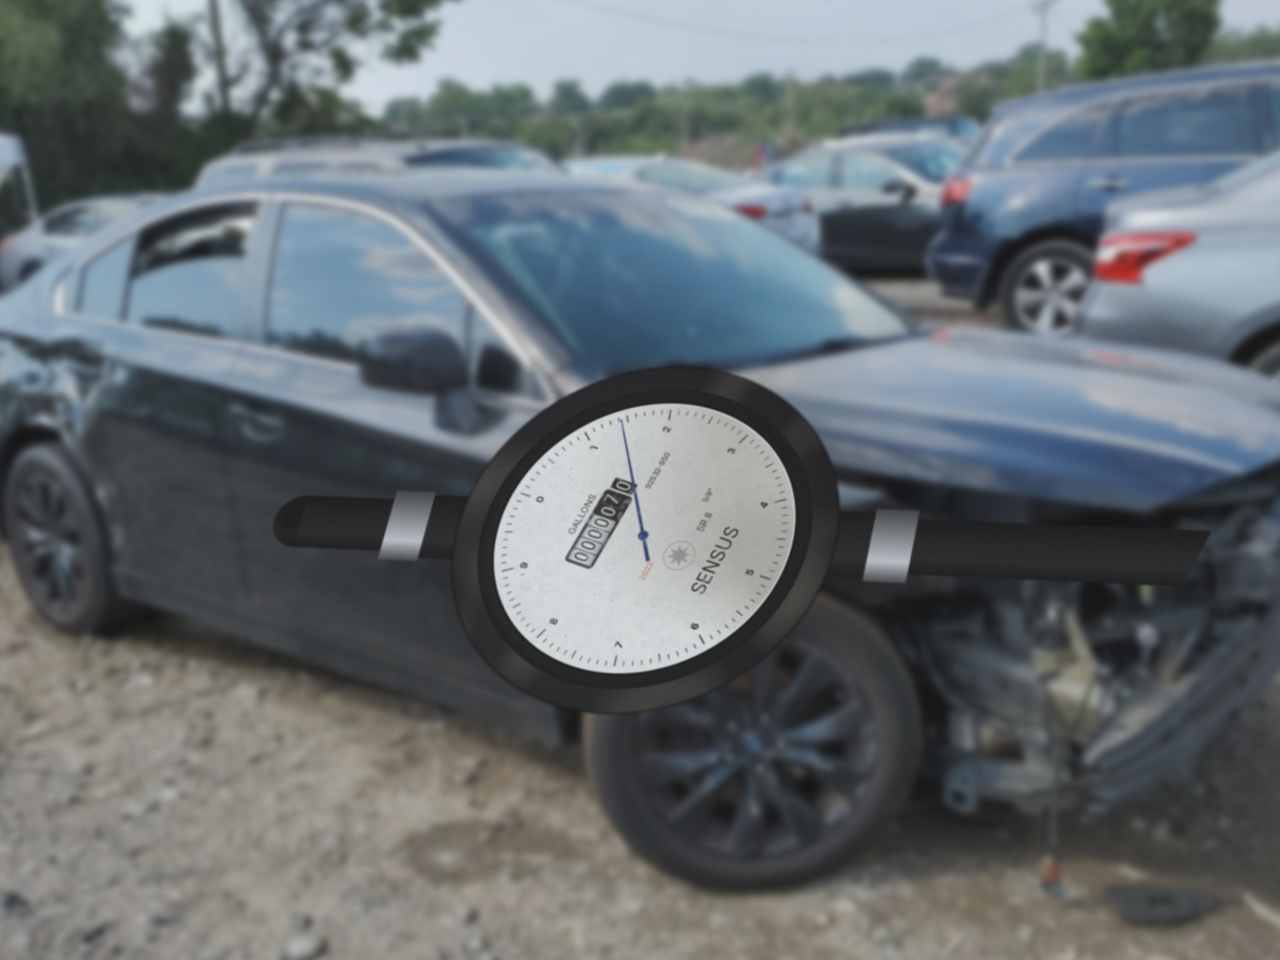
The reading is 71.4 gal
